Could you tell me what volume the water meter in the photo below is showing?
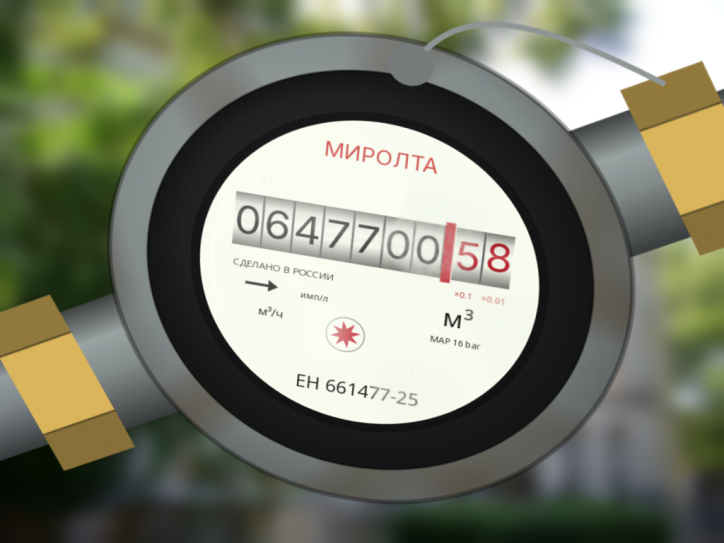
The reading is 647700.58 m³
